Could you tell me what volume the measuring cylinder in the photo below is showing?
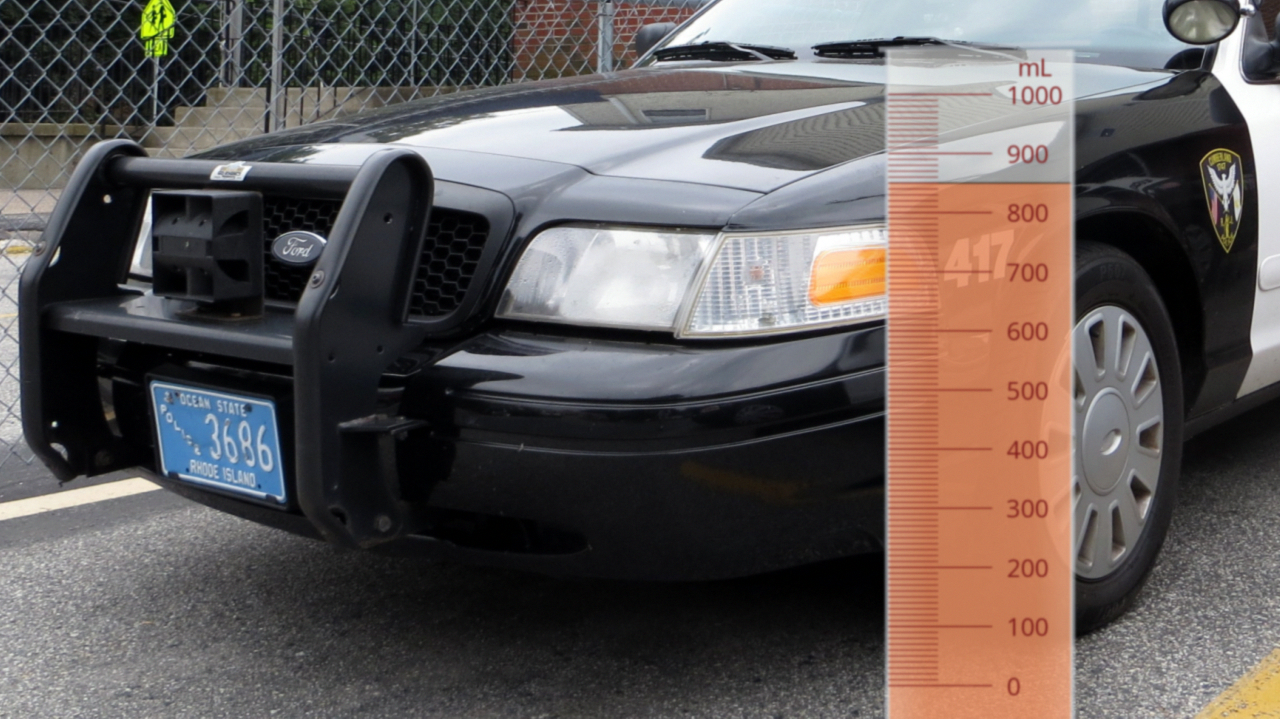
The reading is 850 mL
